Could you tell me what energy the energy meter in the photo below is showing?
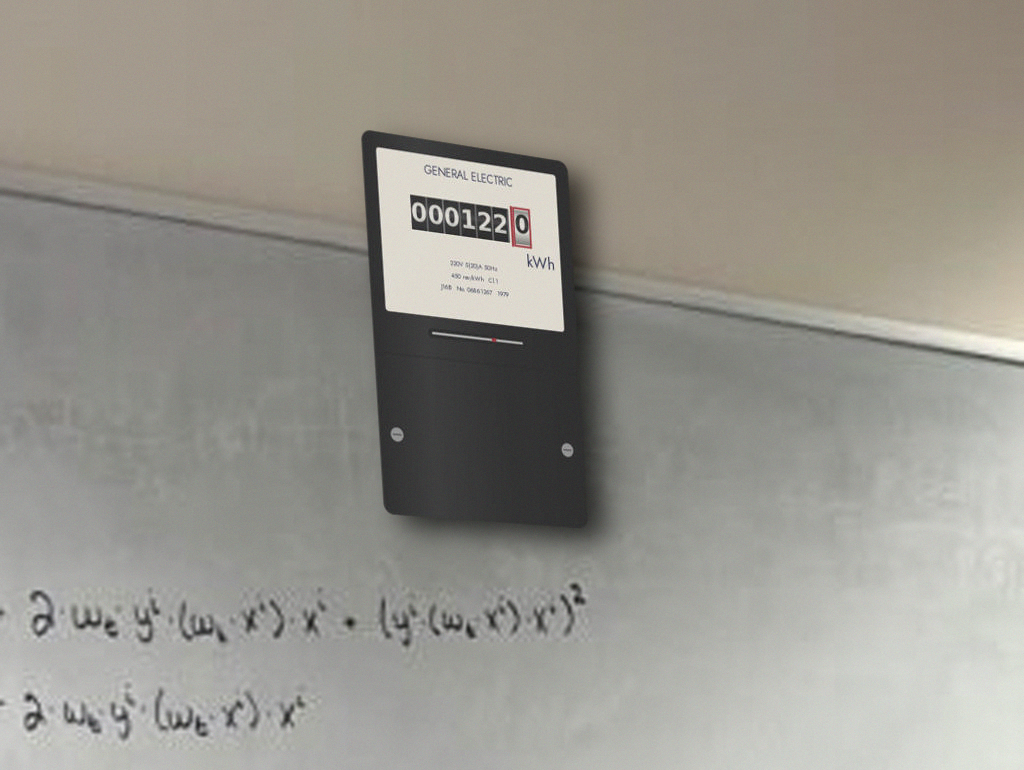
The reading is 122.0 kWh
